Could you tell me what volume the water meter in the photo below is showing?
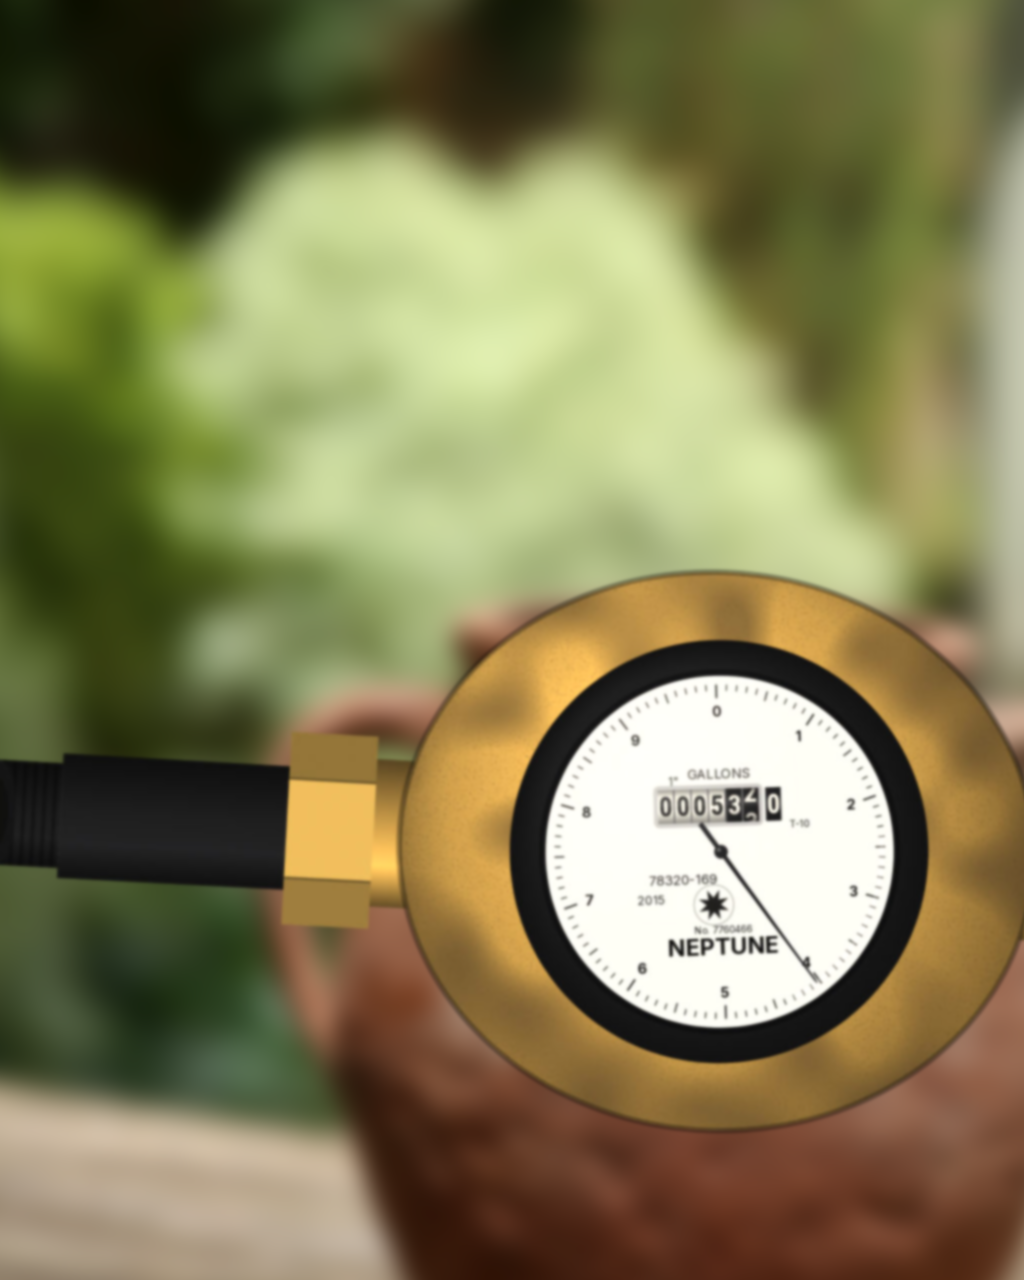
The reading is 5324.0 gal
